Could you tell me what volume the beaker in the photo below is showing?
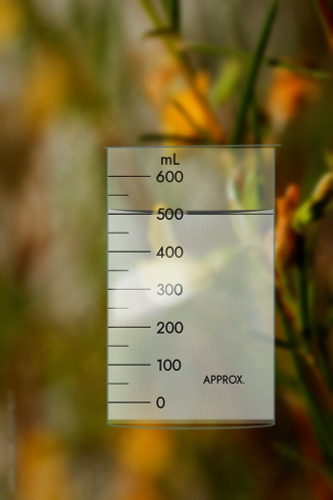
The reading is 500 mL
